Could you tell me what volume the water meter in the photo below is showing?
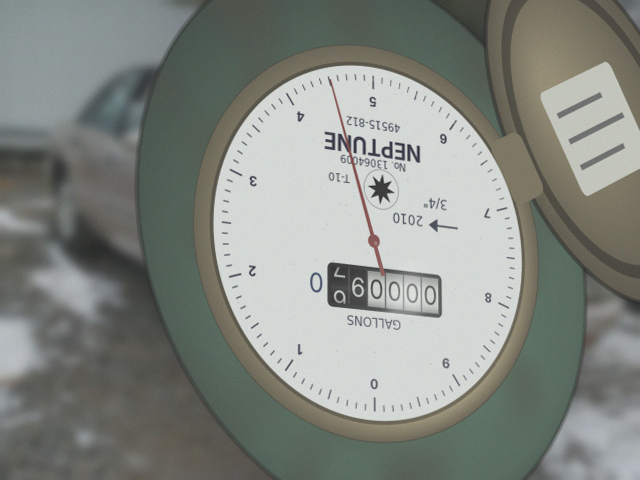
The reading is 964.5 gal
